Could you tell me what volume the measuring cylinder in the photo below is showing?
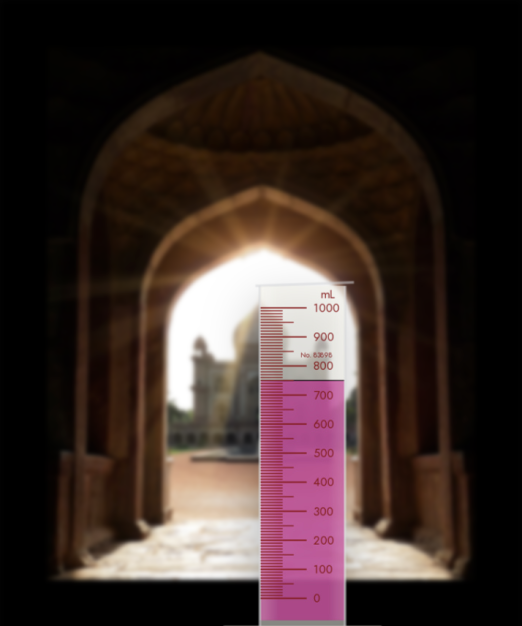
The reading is 750 mL
